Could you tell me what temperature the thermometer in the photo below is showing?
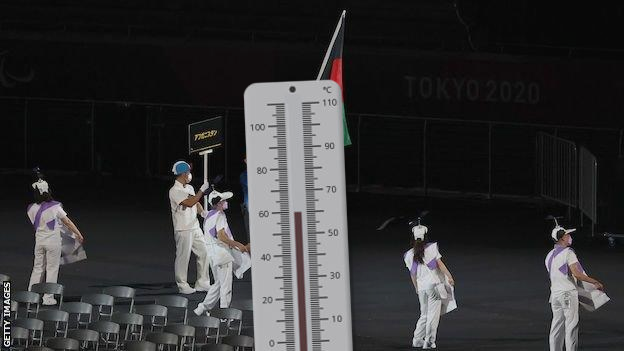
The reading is 60 °C
